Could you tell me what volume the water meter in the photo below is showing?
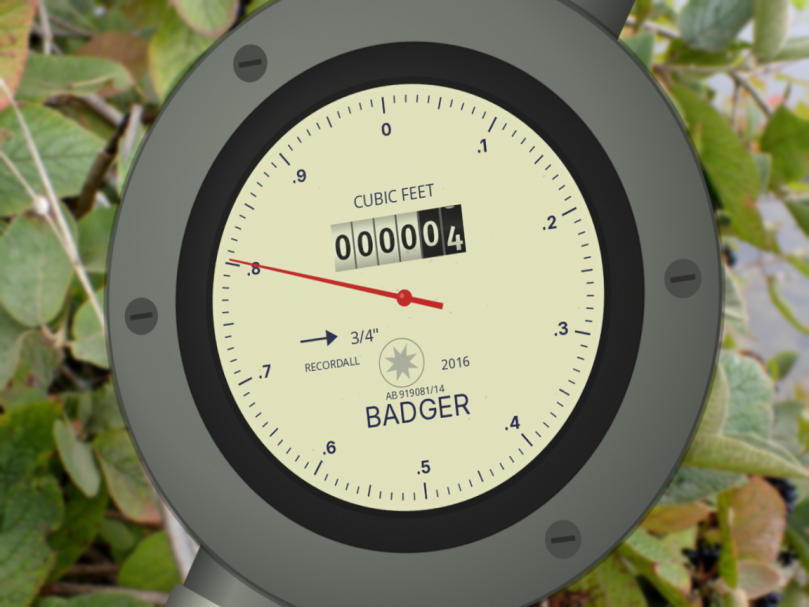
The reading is 3.80 ft³
